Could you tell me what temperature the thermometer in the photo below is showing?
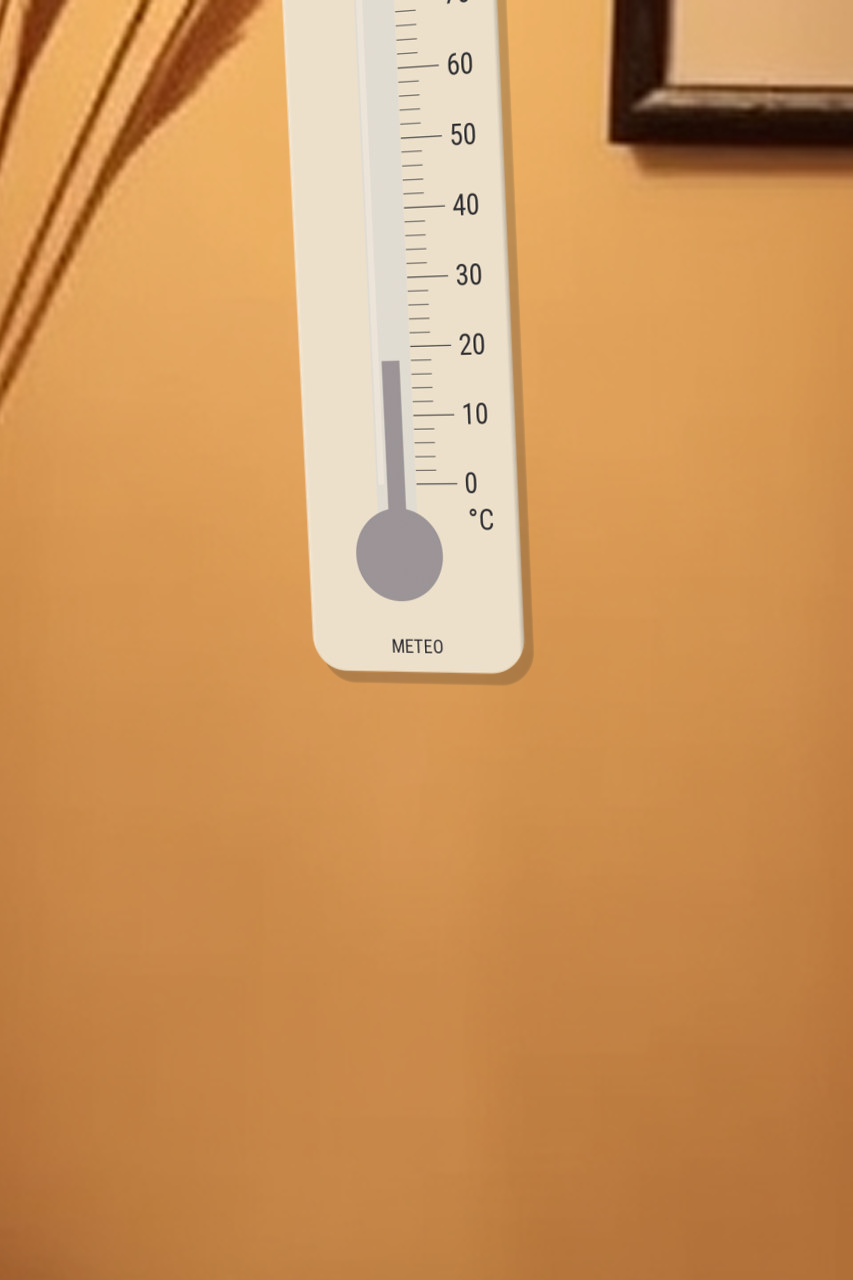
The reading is 18 °C
